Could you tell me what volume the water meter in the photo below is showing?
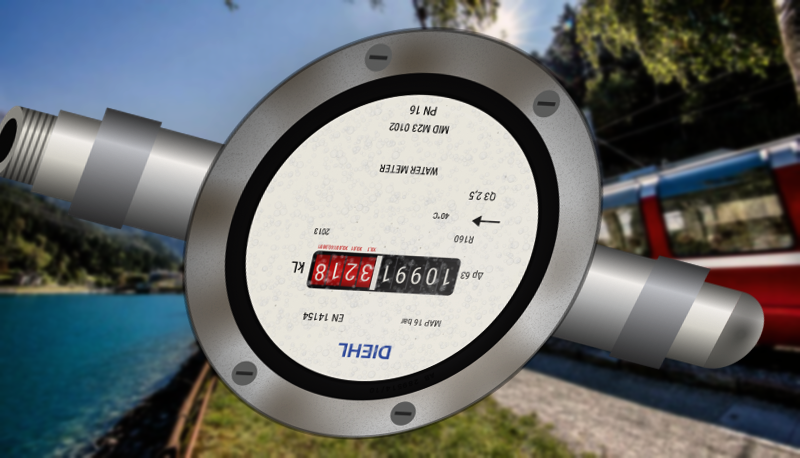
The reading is 10991.3218 kL
